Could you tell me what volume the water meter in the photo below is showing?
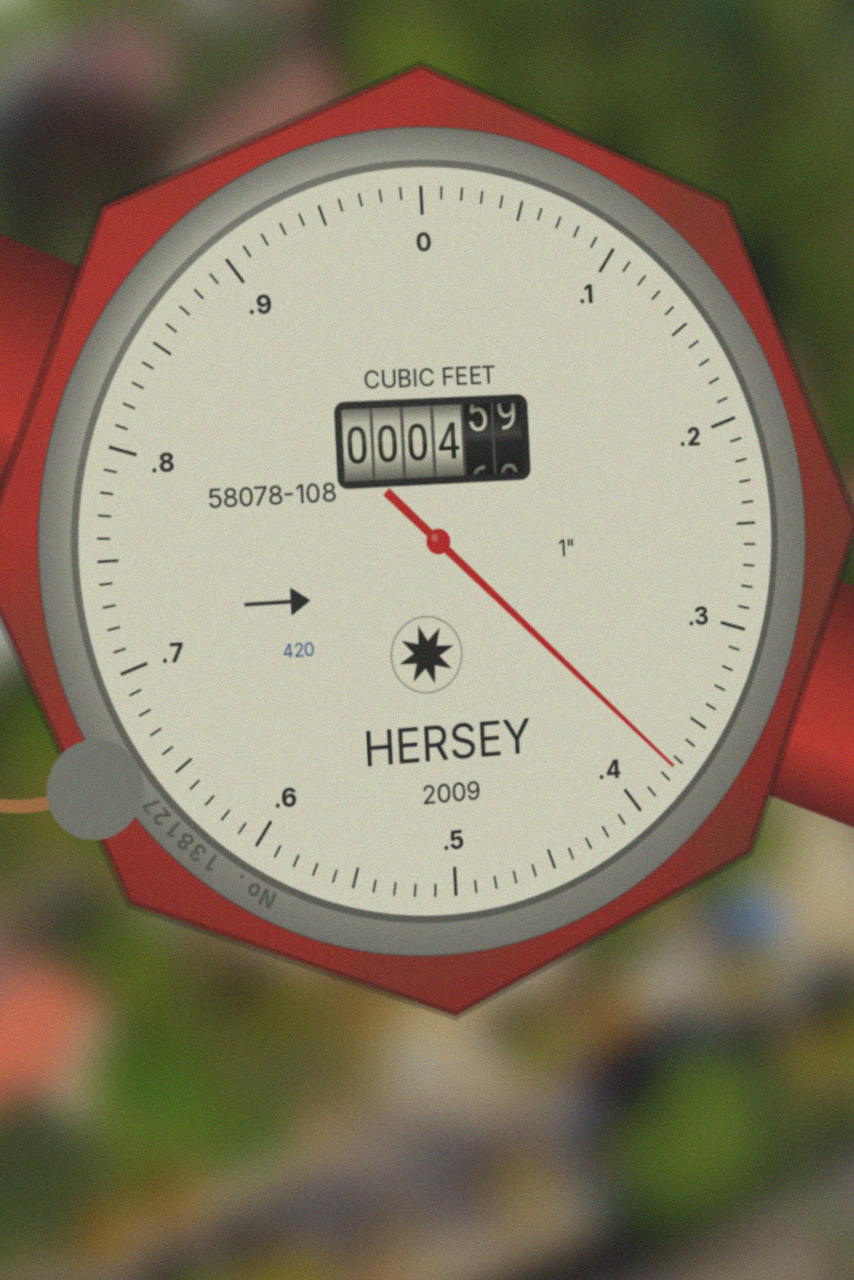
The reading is 459.37 ft³
